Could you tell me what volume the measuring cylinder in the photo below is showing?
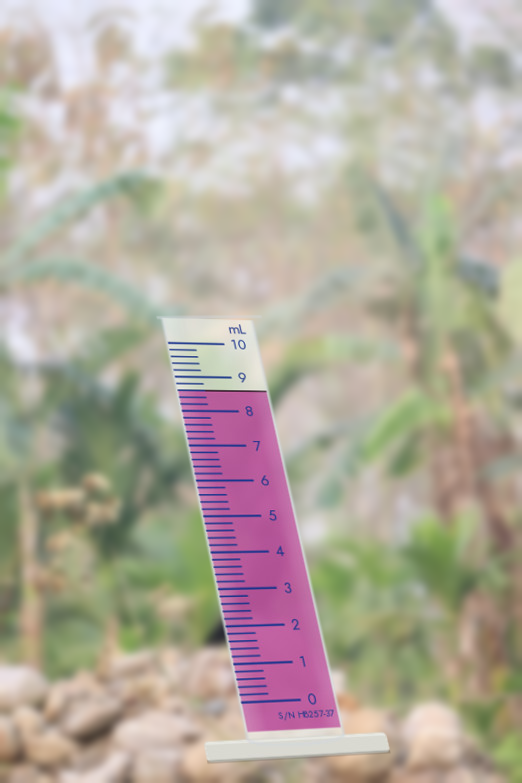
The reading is 8.6 mL
